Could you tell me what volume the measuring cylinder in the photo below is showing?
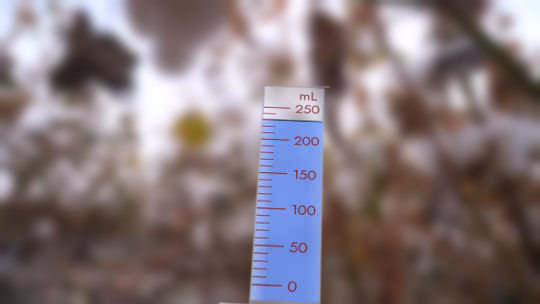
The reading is 230 mL
